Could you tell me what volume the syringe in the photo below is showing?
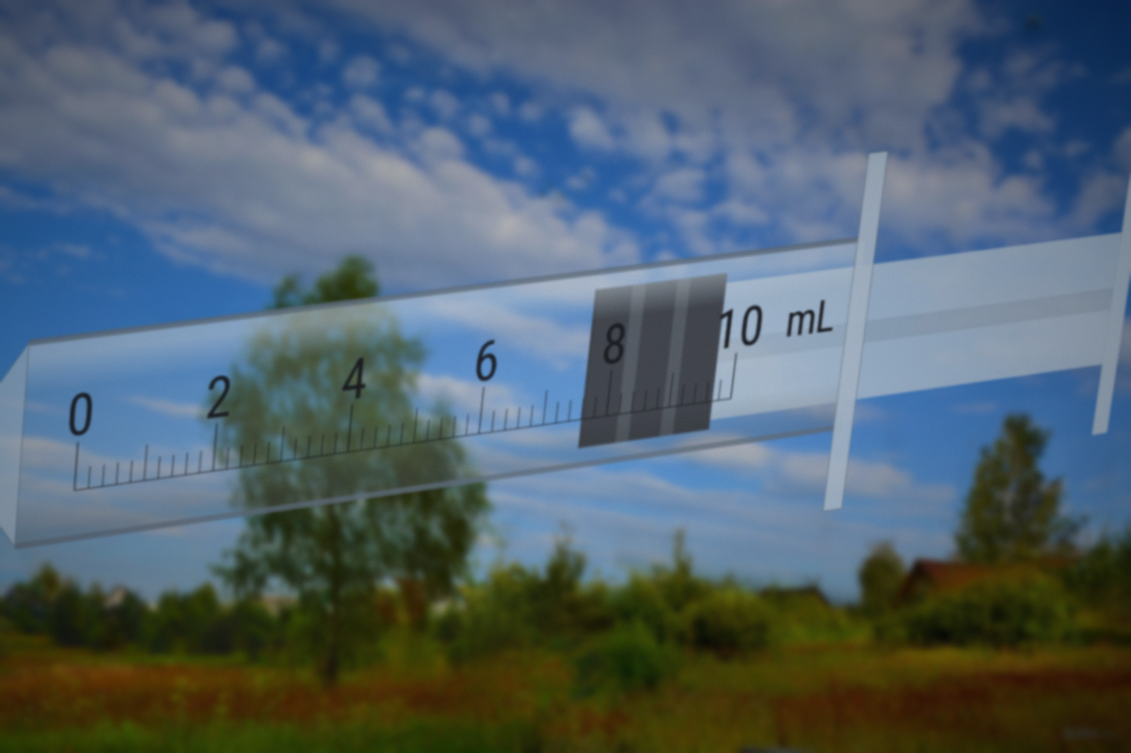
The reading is 7.6 mL
